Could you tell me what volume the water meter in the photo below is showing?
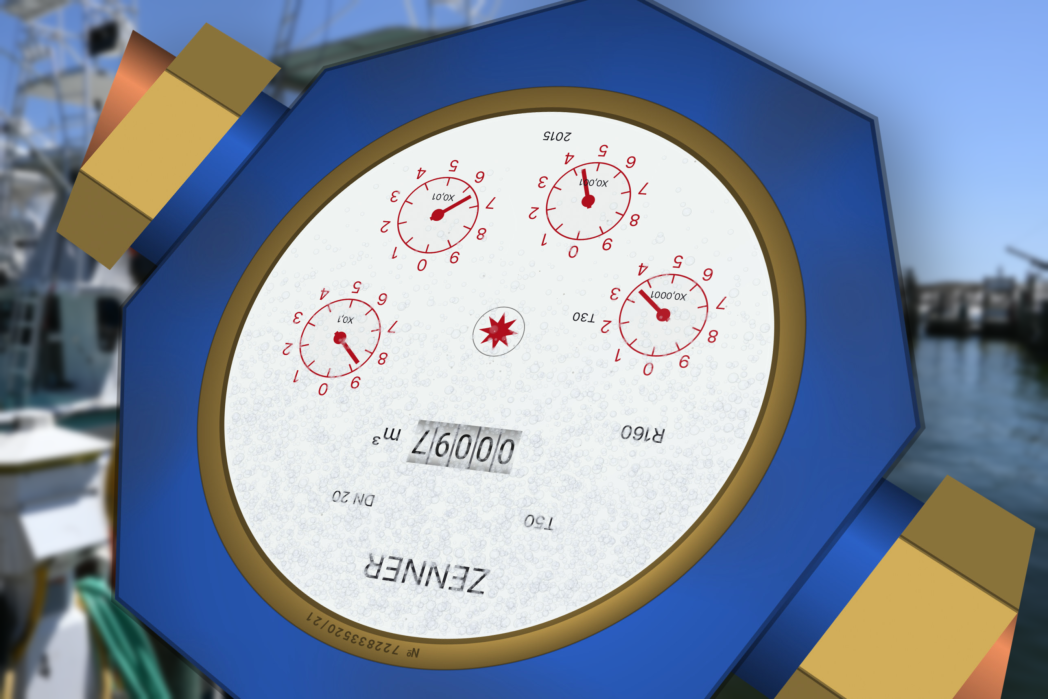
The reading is 97.8643 m³
